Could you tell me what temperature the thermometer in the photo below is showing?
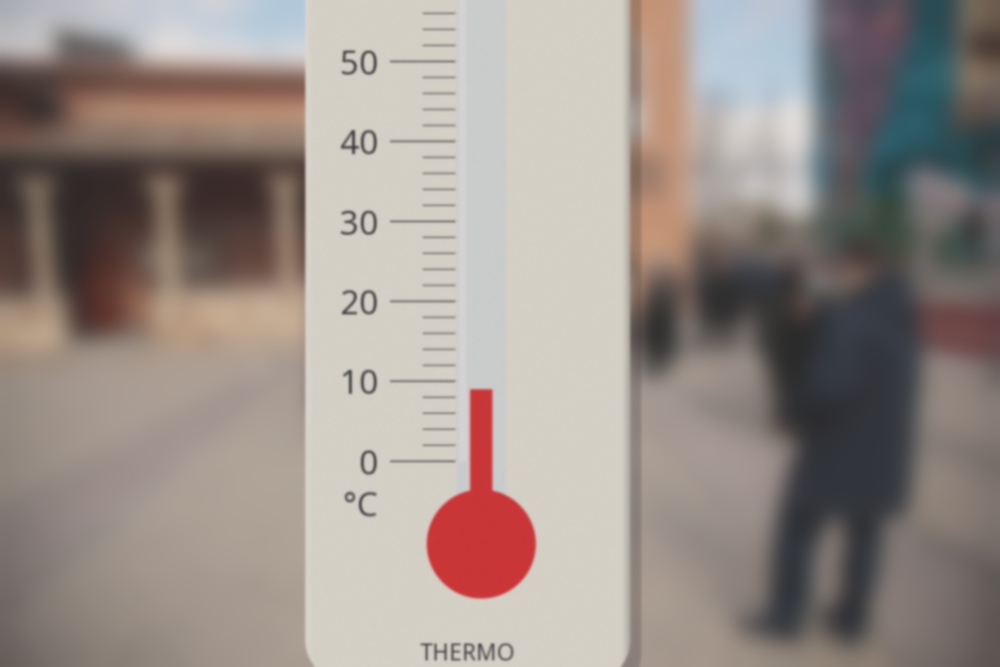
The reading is 9 °C
